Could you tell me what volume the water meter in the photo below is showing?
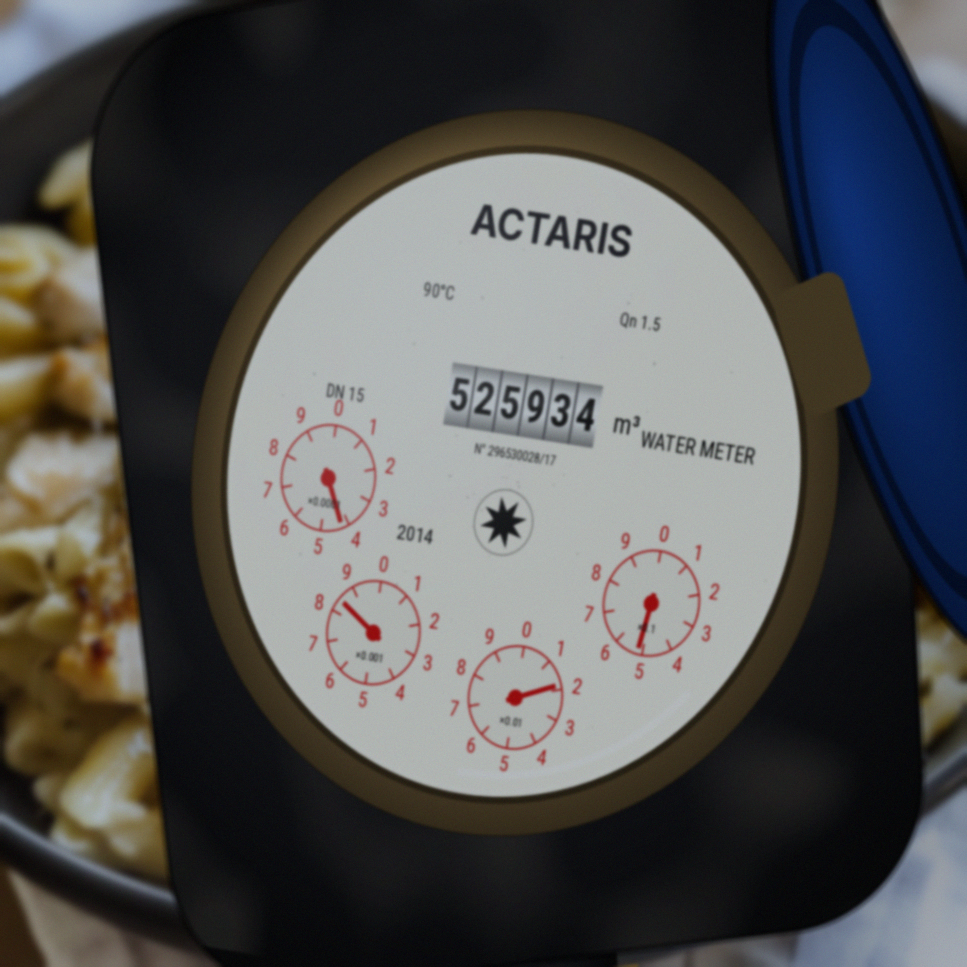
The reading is 525934.5184 m³
